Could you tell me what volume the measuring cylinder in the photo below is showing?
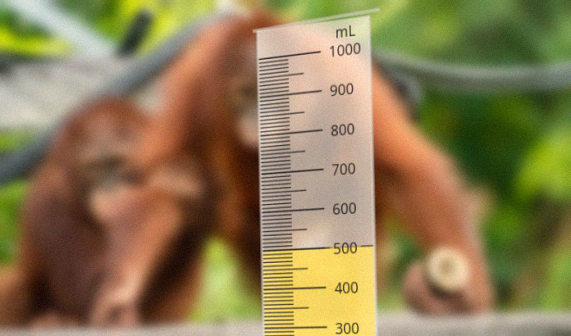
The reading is 500 mL
